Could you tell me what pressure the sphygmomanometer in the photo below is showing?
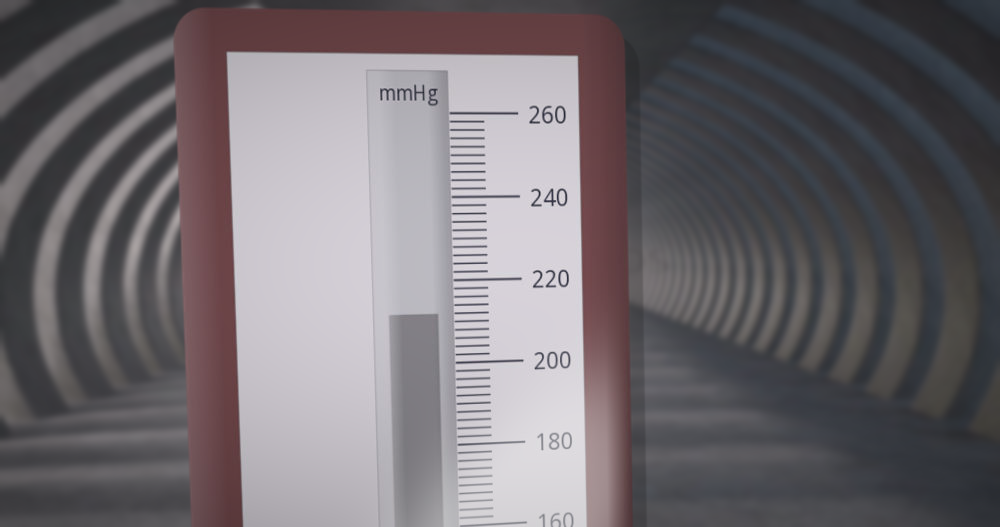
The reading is 212 mmHg
